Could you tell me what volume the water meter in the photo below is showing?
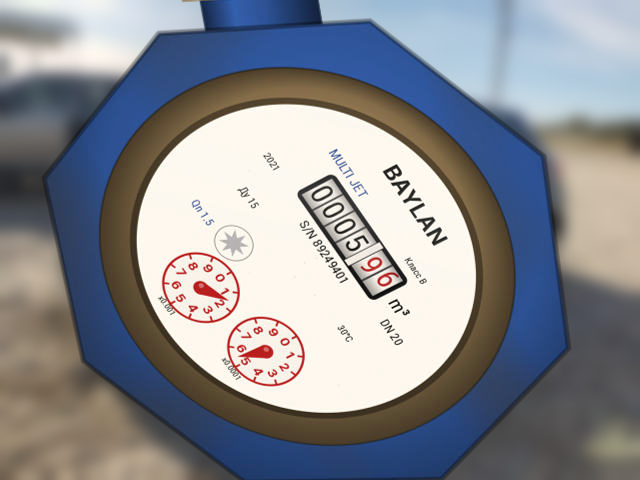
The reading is 5.9615 m³
